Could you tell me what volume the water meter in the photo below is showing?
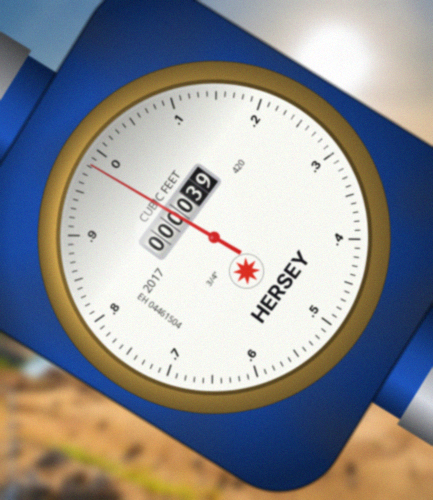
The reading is 38.98 ft³
